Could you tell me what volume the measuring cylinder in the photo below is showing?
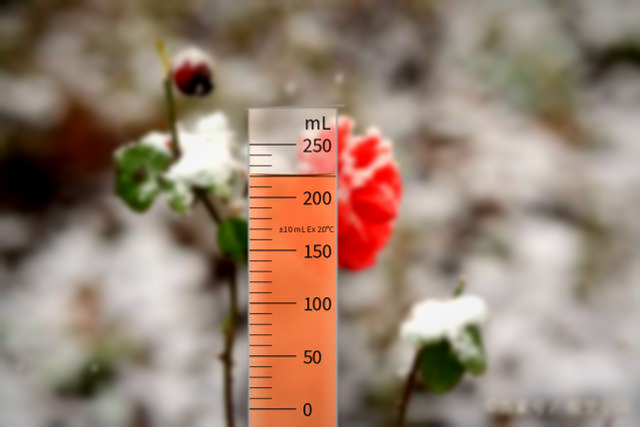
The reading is 220 mL
